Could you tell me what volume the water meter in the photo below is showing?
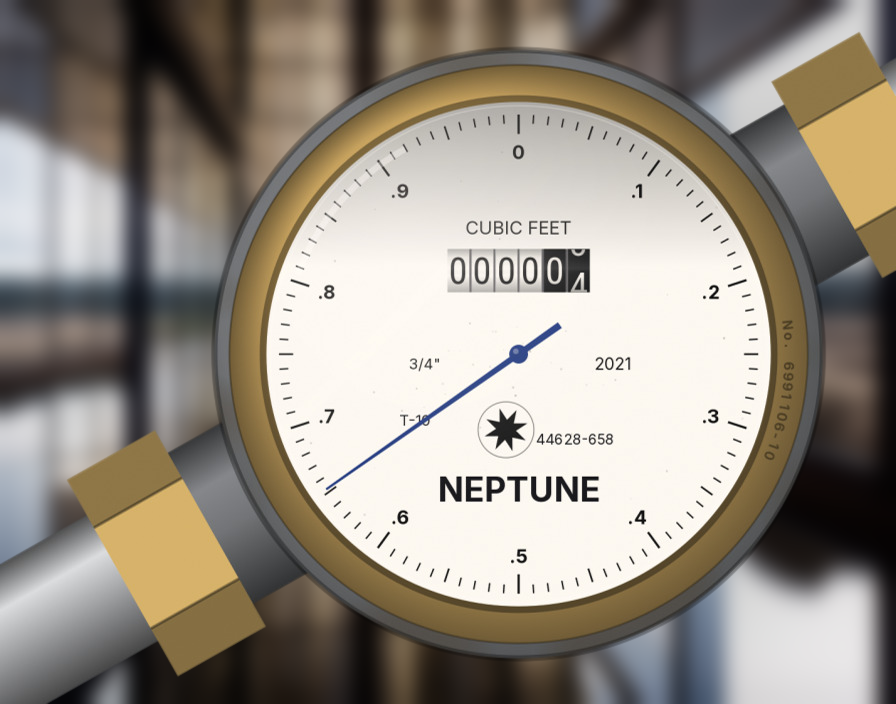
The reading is 3.65 ft³
